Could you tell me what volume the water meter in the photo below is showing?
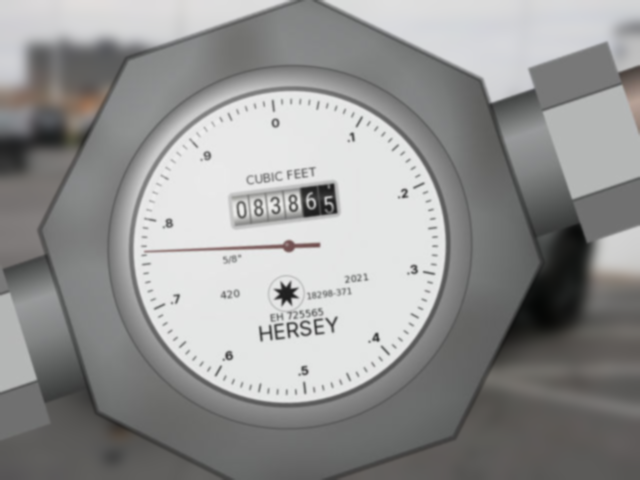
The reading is 83864.76 ft³
